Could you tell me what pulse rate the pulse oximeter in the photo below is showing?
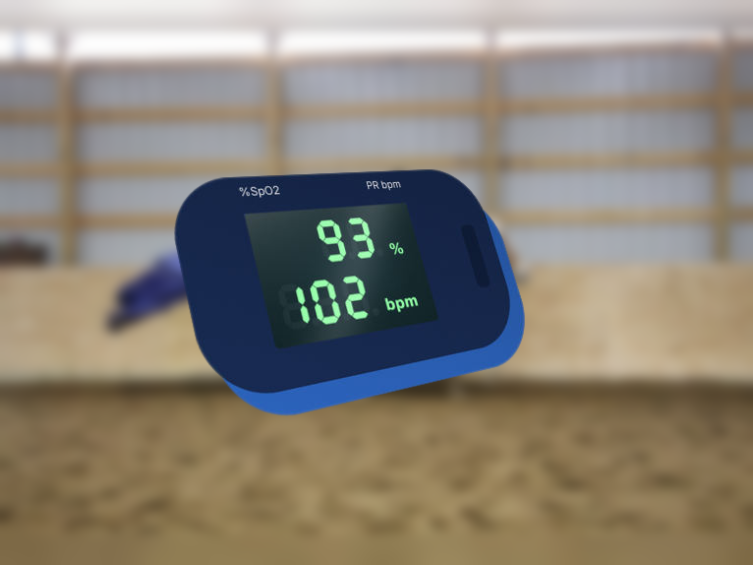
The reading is 102 bpm
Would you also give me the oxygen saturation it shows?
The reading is 93 %
